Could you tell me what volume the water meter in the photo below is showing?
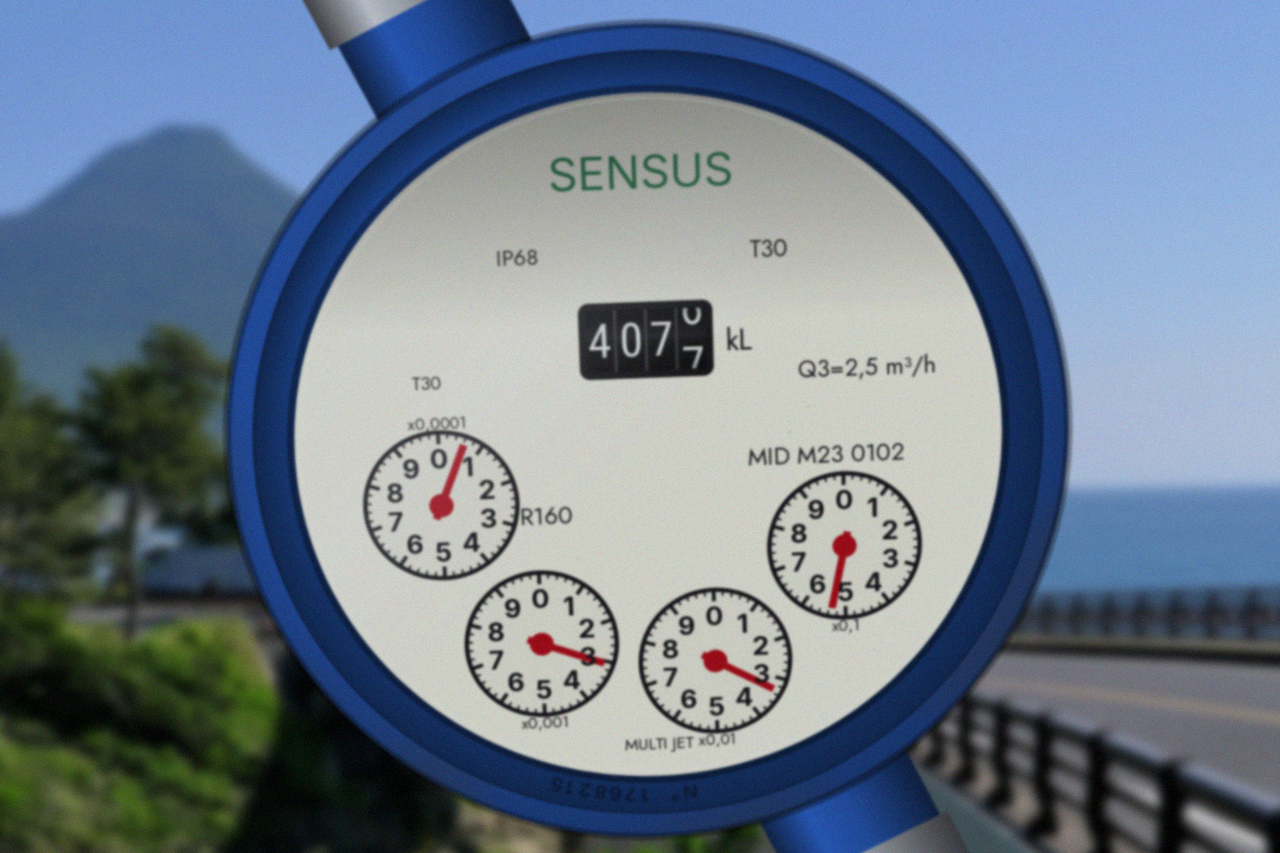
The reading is 4076.5330 kL
